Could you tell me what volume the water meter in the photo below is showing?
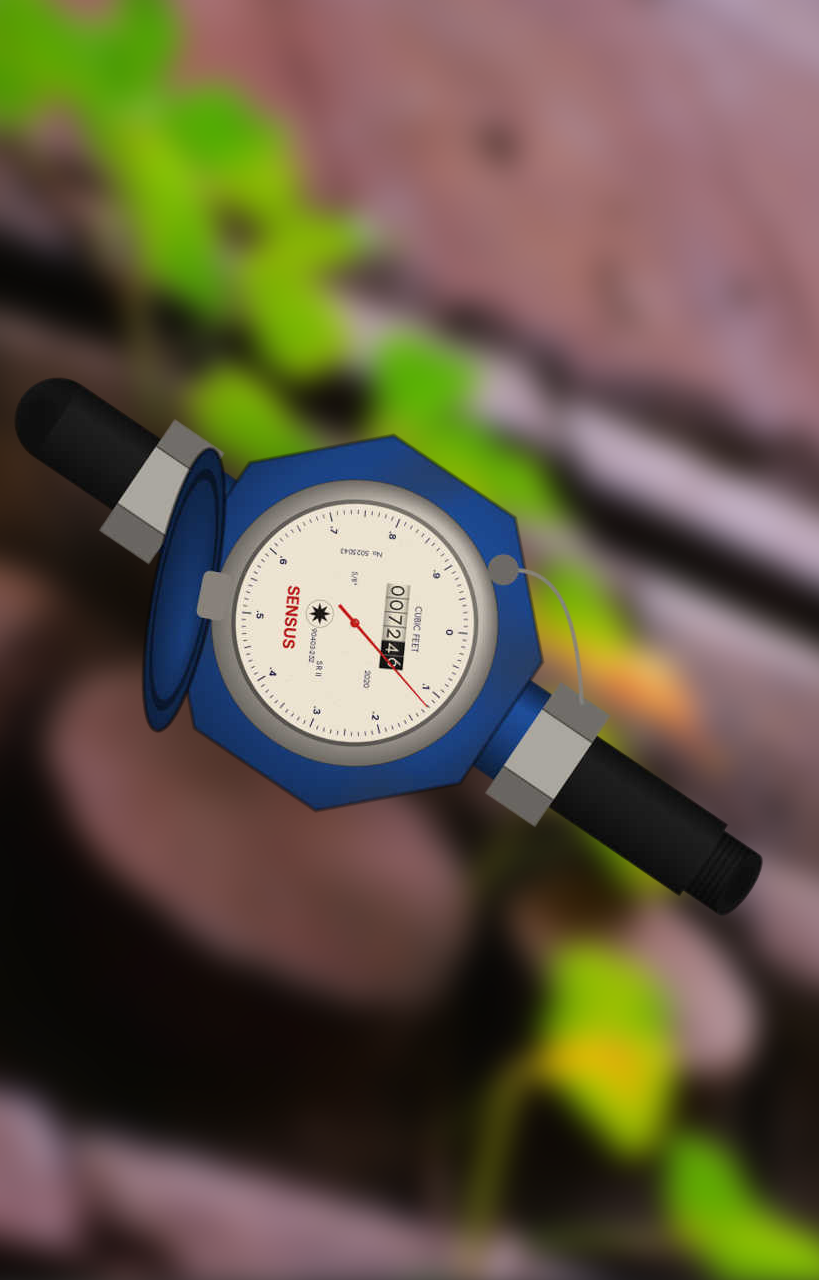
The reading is 7246.12 ft³
